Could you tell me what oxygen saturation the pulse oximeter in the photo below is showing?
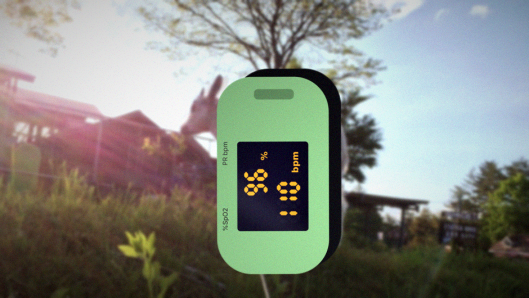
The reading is 96 %
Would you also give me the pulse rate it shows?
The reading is 110 bpm
